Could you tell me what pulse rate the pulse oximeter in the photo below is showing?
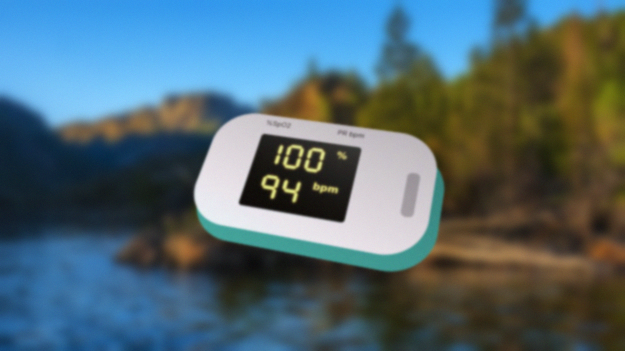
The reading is 94 bpm
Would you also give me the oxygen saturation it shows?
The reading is 100 %
